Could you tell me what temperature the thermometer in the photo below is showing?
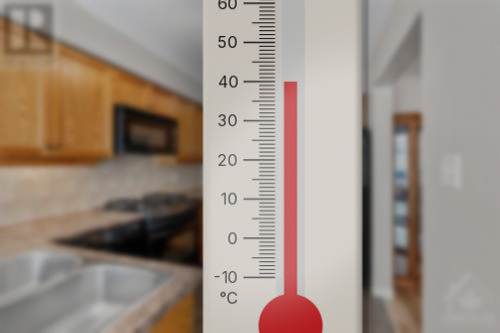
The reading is 40 °C
